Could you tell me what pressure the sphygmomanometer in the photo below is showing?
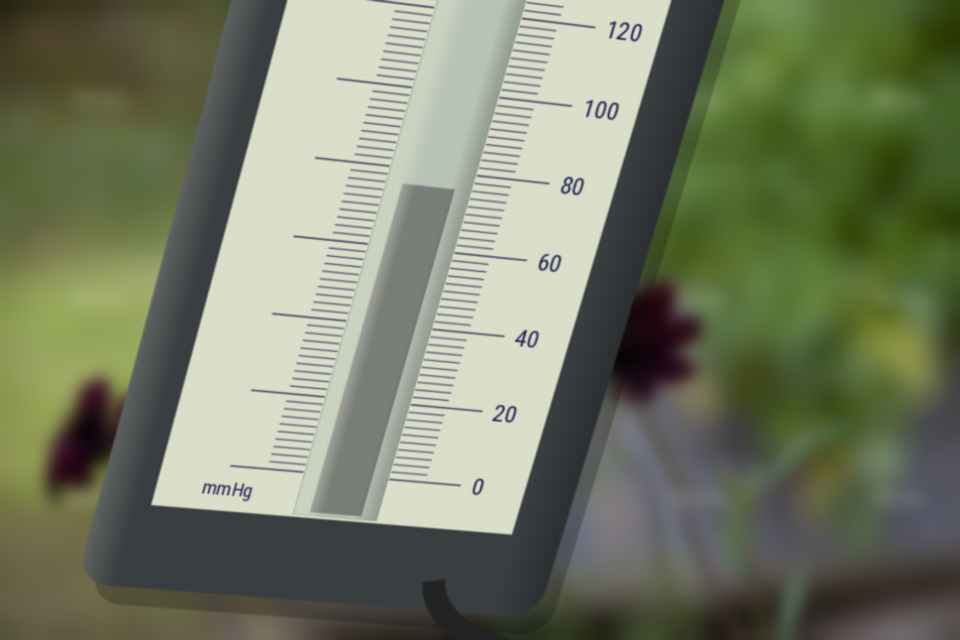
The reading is 76 mmHg
